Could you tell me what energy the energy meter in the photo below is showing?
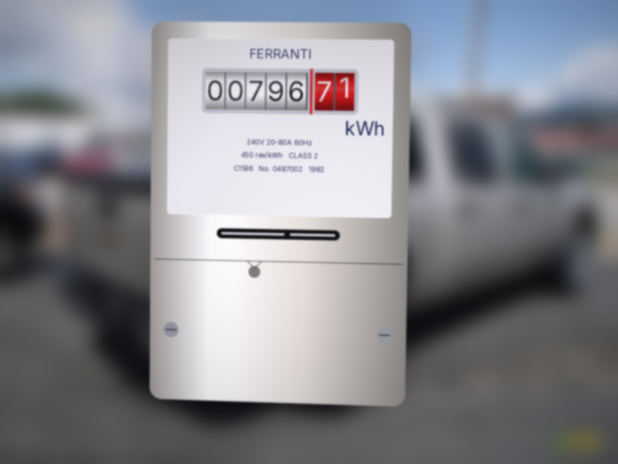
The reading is 796.71 kWh
